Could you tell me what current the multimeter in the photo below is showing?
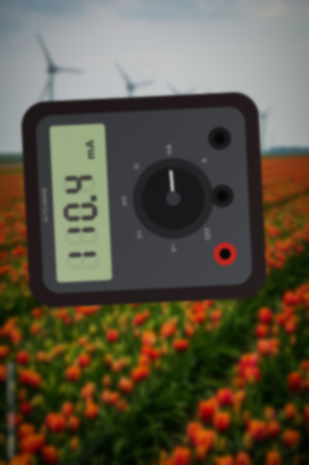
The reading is 110.4 mA
